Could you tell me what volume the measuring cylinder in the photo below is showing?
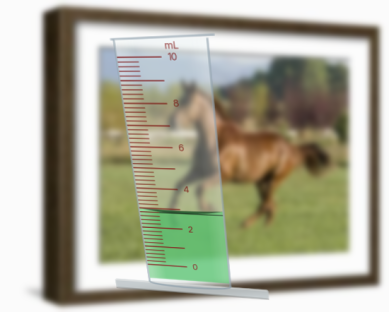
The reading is 2.8 mL
